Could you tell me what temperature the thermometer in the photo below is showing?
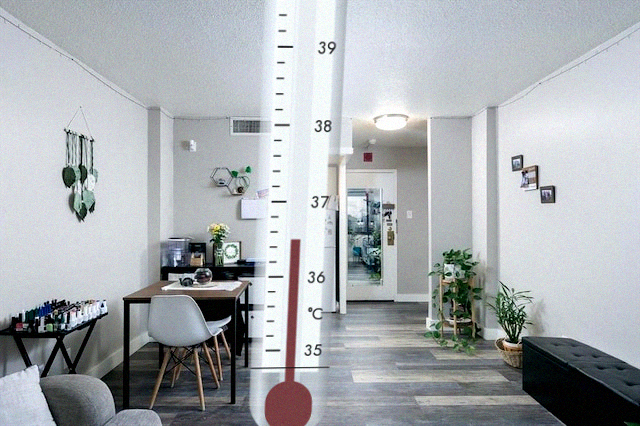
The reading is 36.5 °C
